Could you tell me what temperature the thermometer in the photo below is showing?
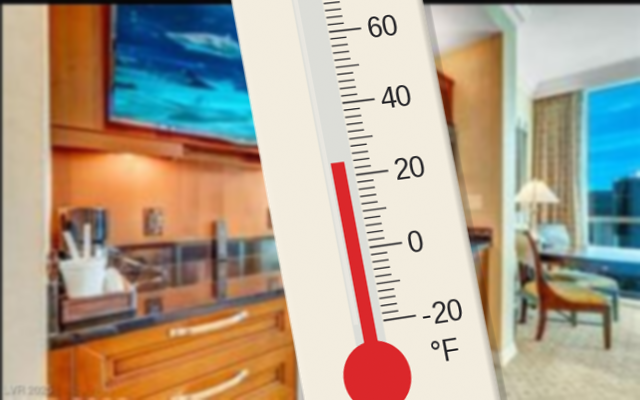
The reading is 24 °F
